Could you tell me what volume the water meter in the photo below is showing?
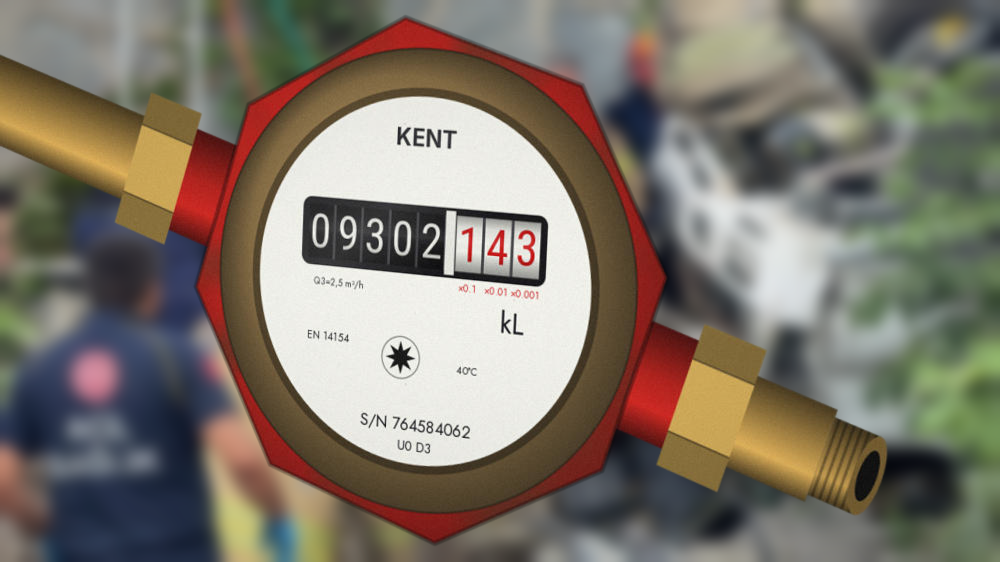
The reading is 9302.143 kL
